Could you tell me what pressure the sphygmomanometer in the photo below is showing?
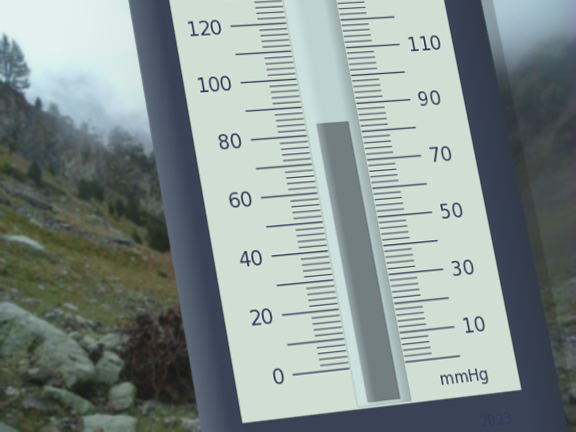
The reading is 84 mmHg
